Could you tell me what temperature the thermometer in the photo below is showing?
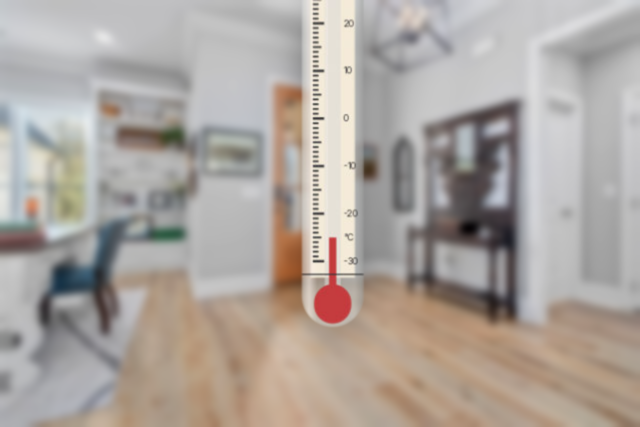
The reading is -25 °C
